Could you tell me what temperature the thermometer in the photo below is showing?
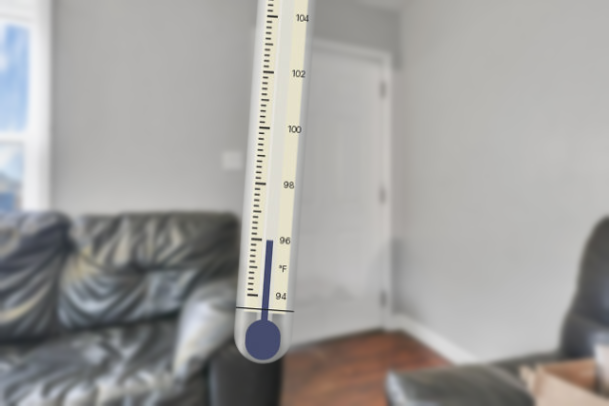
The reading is 96 °F
